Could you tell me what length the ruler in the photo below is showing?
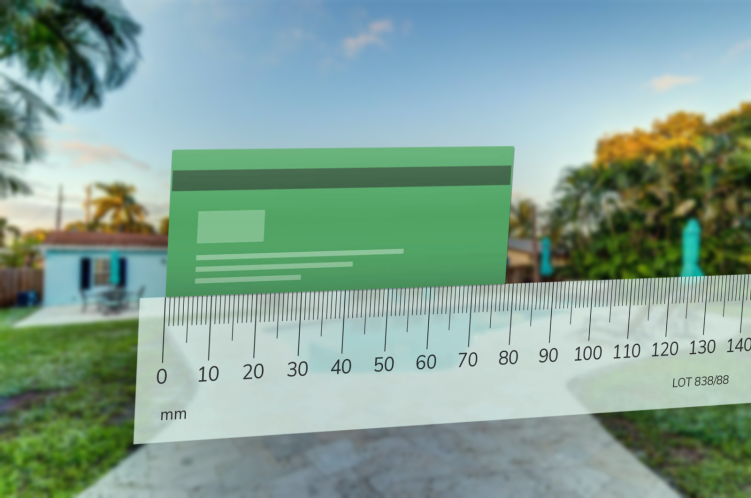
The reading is 78 mm
